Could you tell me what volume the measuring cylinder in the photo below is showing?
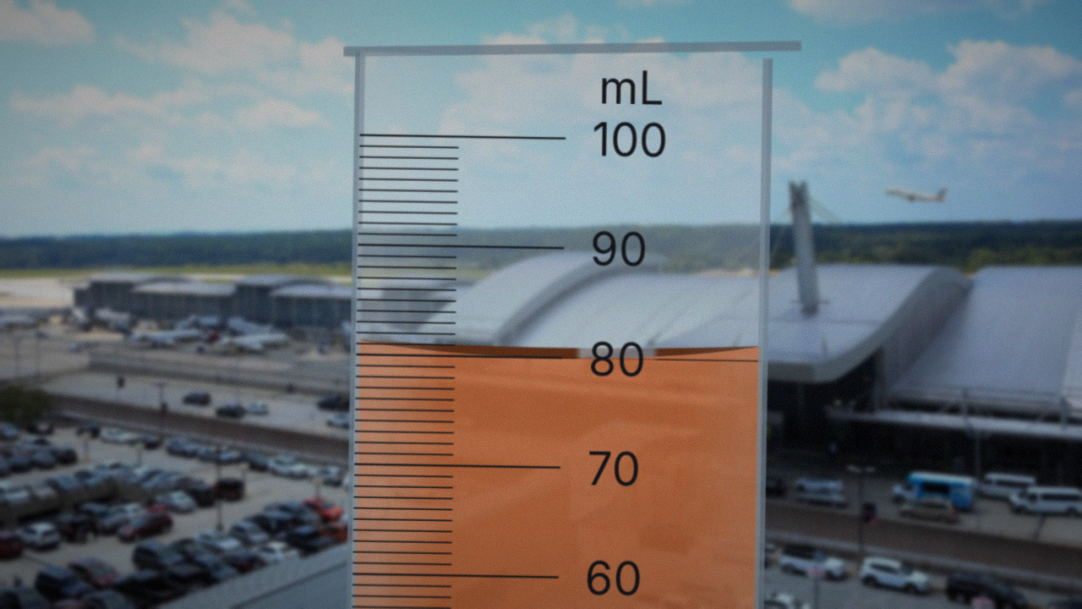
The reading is 80 mL
